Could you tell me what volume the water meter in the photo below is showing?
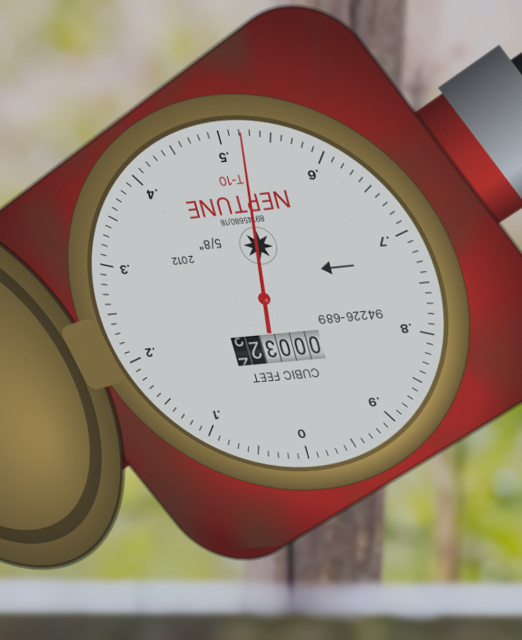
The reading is 322.52 ft³
